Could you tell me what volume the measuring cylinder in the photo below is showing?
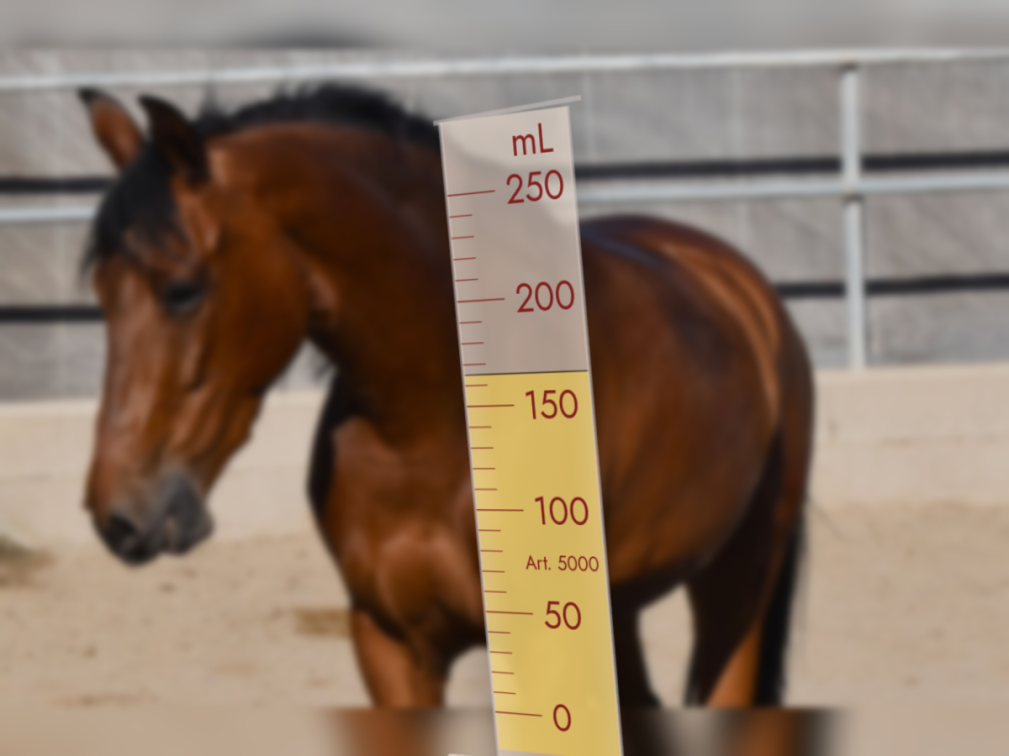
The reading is 165 mL
